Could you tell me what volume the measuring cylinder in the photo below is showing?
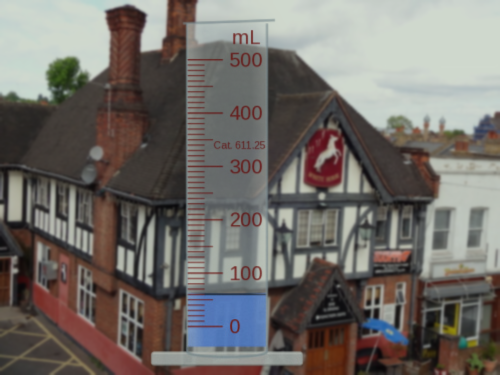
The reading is 60 mL
